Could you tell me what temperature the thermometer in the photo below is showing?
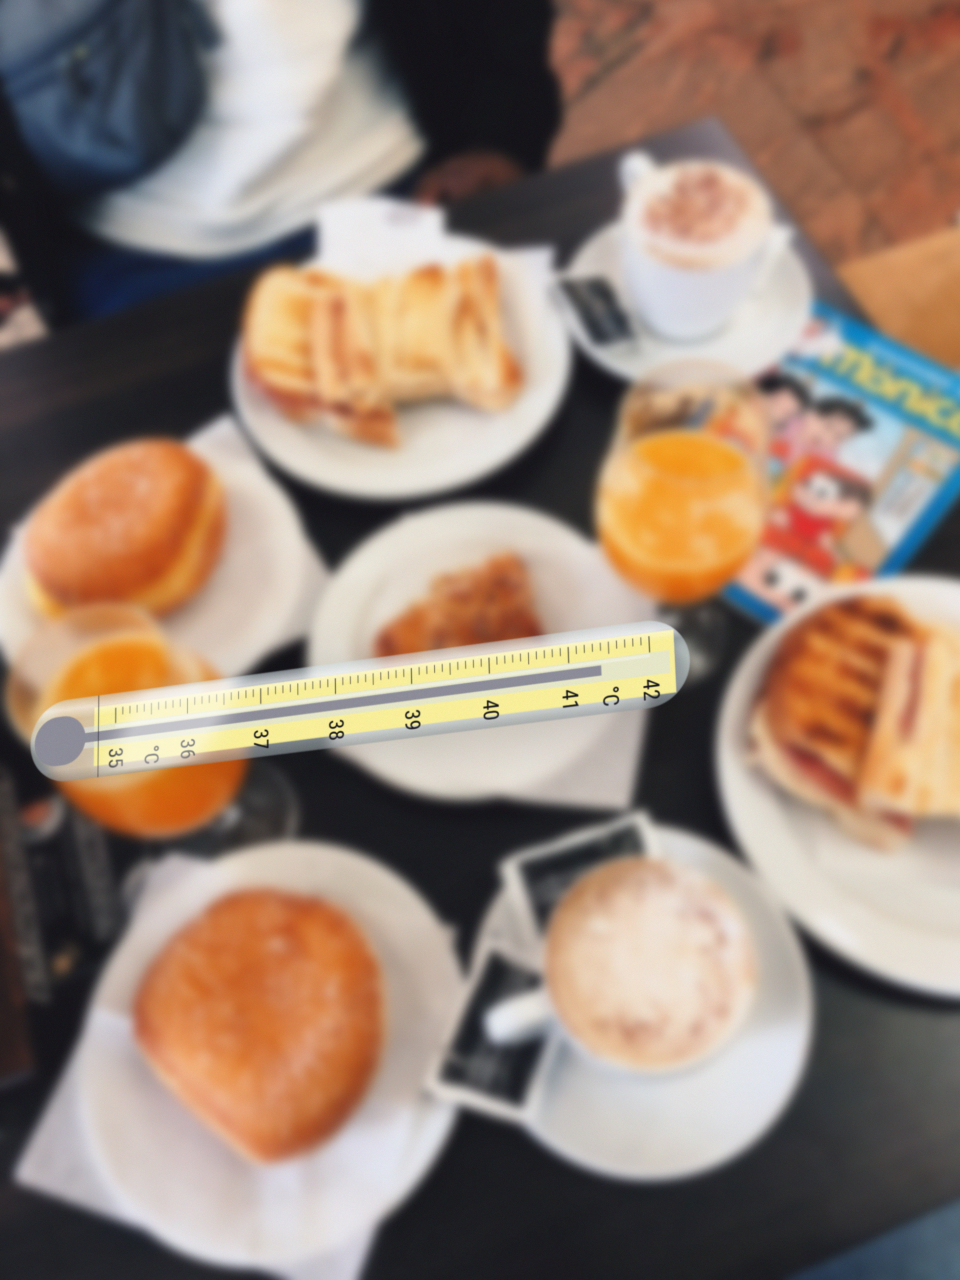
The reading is 41.4 °C
